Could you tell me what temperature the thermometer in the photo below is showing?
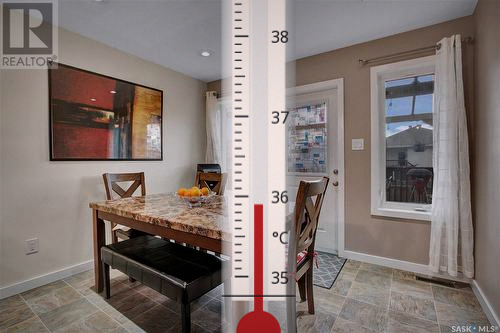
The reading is 35.9 °C
